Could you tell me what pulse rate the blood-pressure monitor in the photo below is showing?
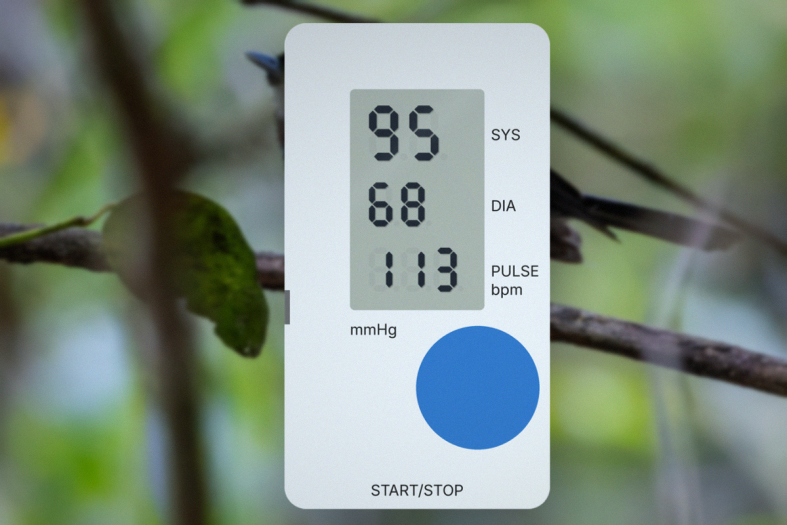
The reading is 113 bpm
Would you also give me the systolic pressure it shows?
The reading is 95 mmHg
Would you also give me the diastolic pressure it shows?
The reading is 68 mmHg
